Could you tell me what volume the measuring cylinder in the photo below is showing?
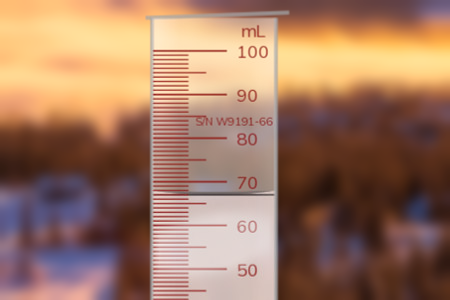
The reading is 67 mL
